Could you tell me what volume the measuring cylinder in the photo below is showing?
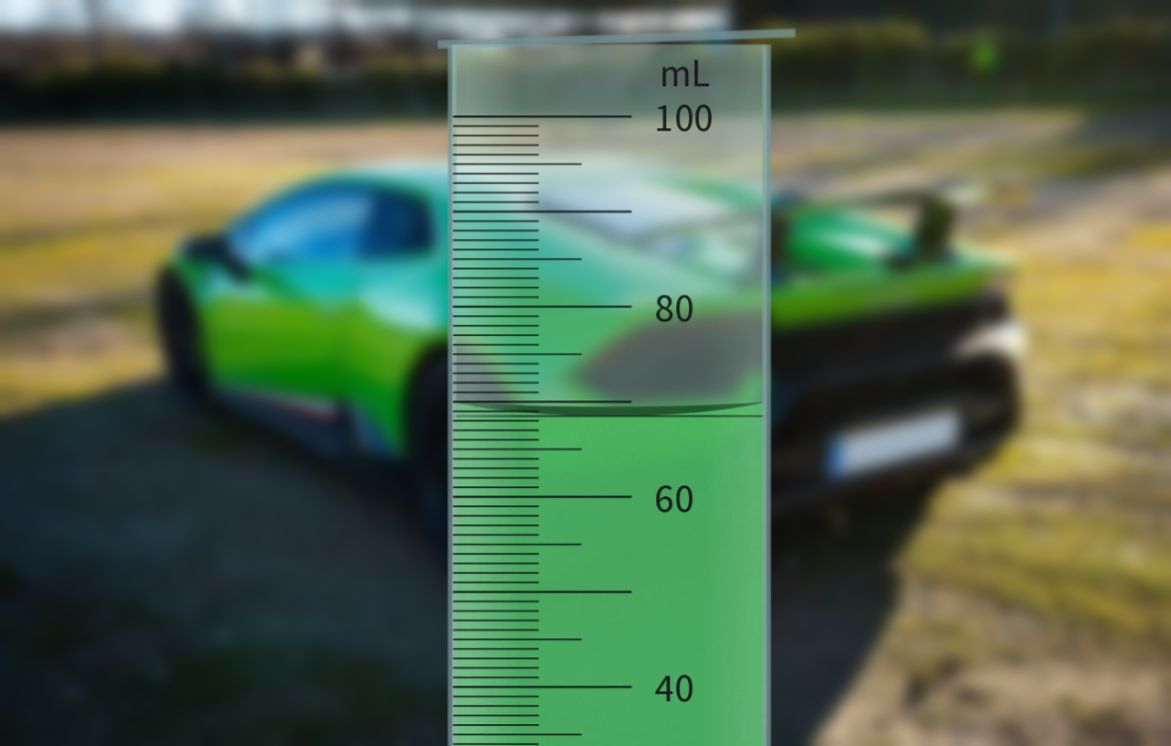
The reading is 68.5 mL
